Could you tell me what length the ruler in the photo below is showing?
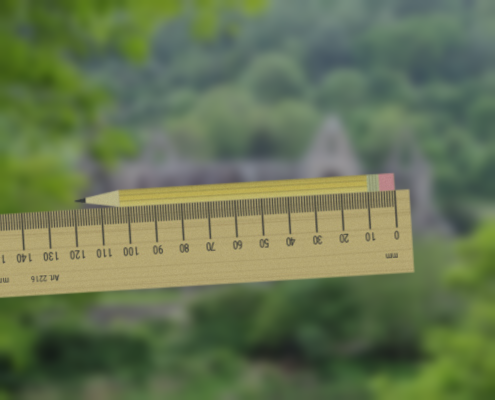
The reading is 120 mm
